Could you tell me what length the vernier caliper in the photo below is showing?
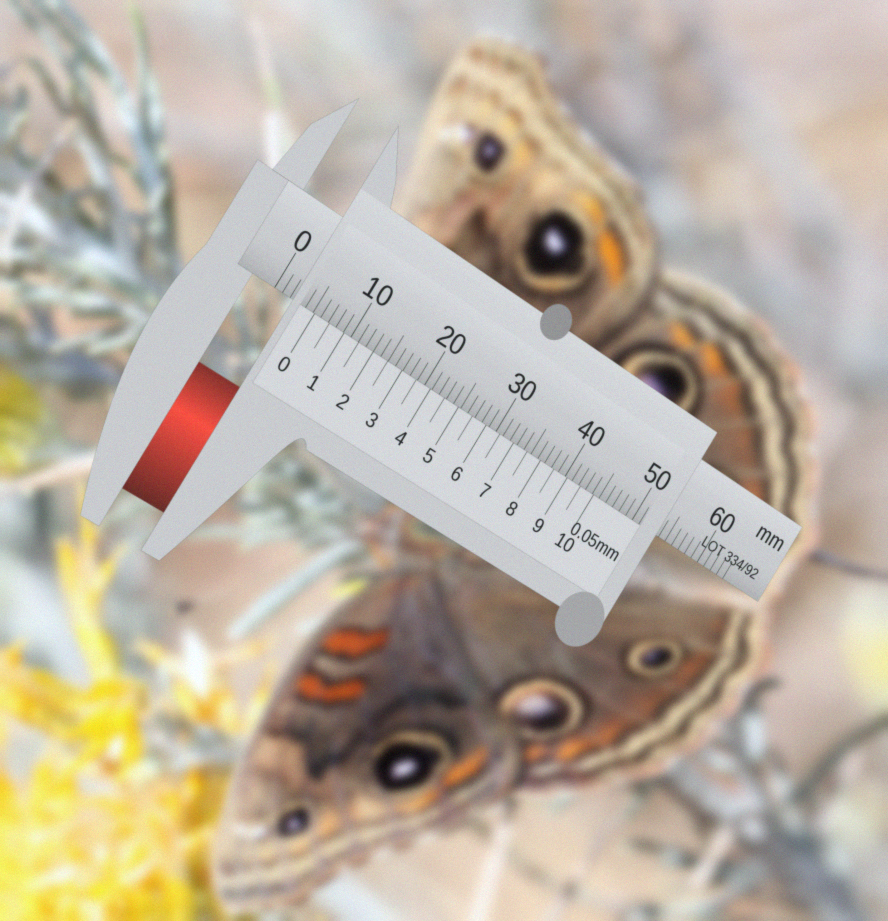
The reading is 5.2 mm
